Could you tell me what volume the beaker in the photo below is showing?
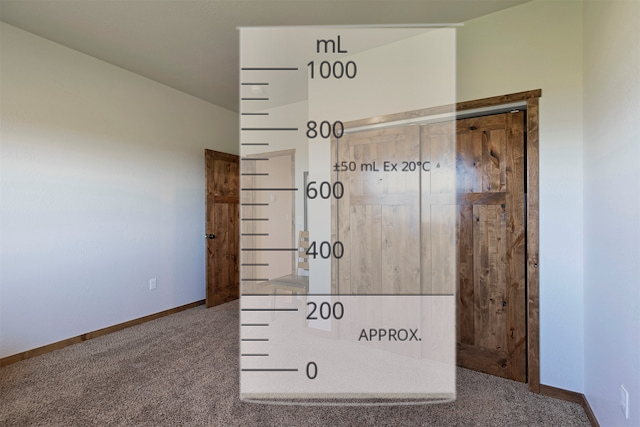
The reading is 250 mL
